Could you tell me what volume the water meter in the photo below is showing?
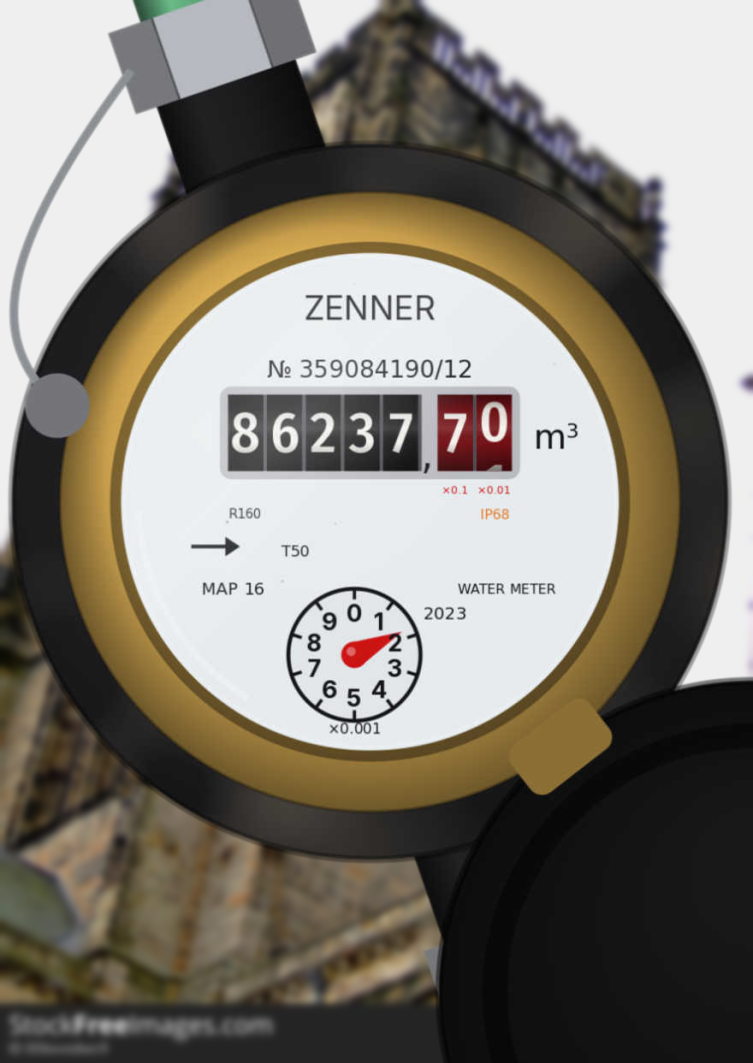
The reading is 86237.701 m³
